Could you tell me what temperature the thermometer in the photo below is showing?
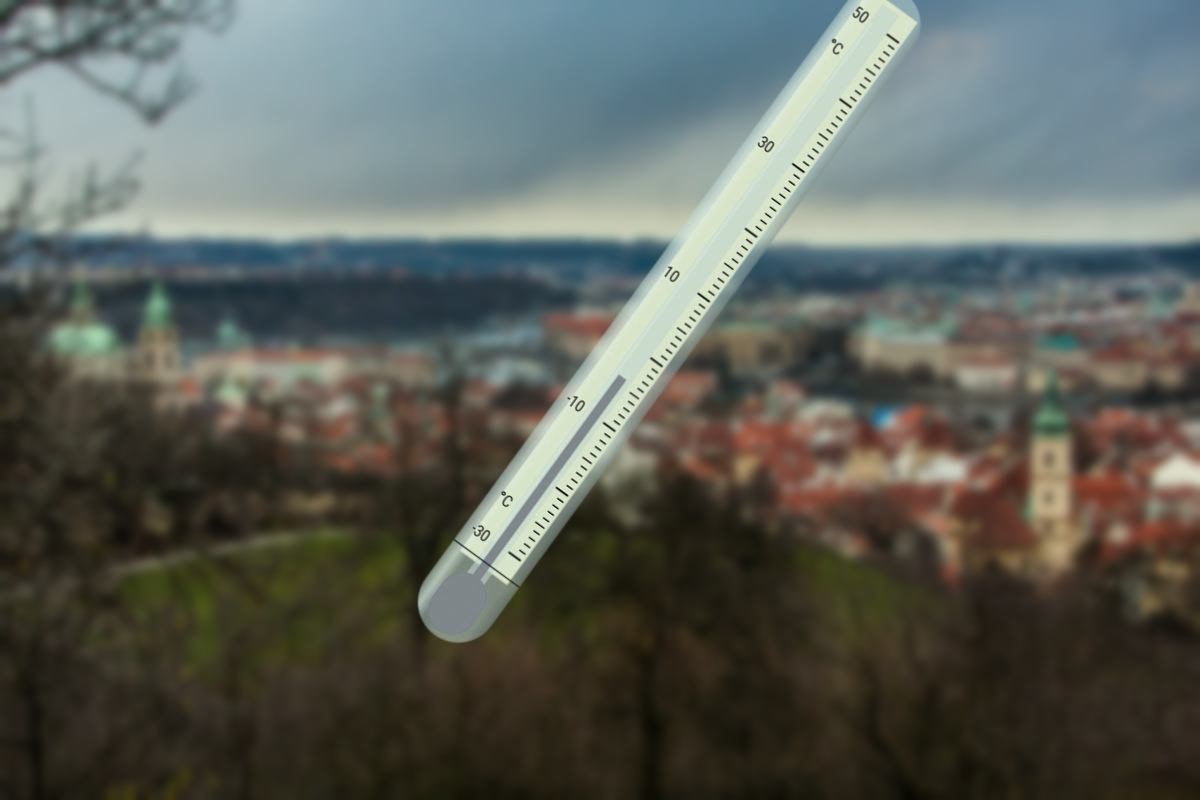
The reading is -4 °C
